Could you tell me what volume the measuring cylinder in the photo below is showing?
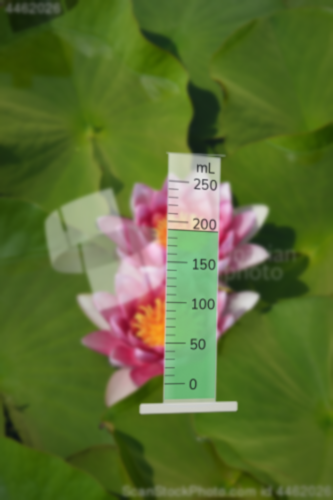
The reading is 190 mL
